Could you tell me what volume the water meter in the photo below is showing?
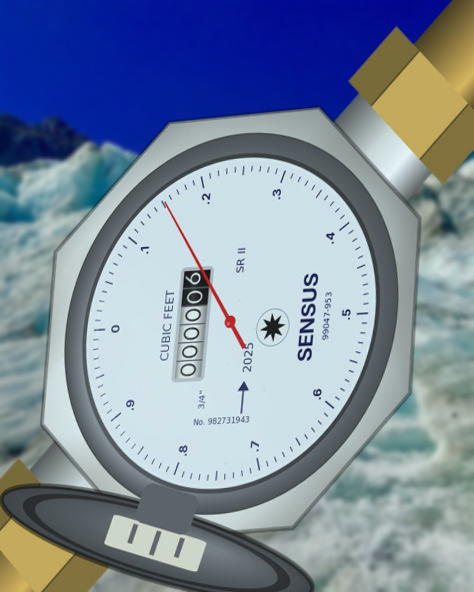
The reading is 6.15 ft³
